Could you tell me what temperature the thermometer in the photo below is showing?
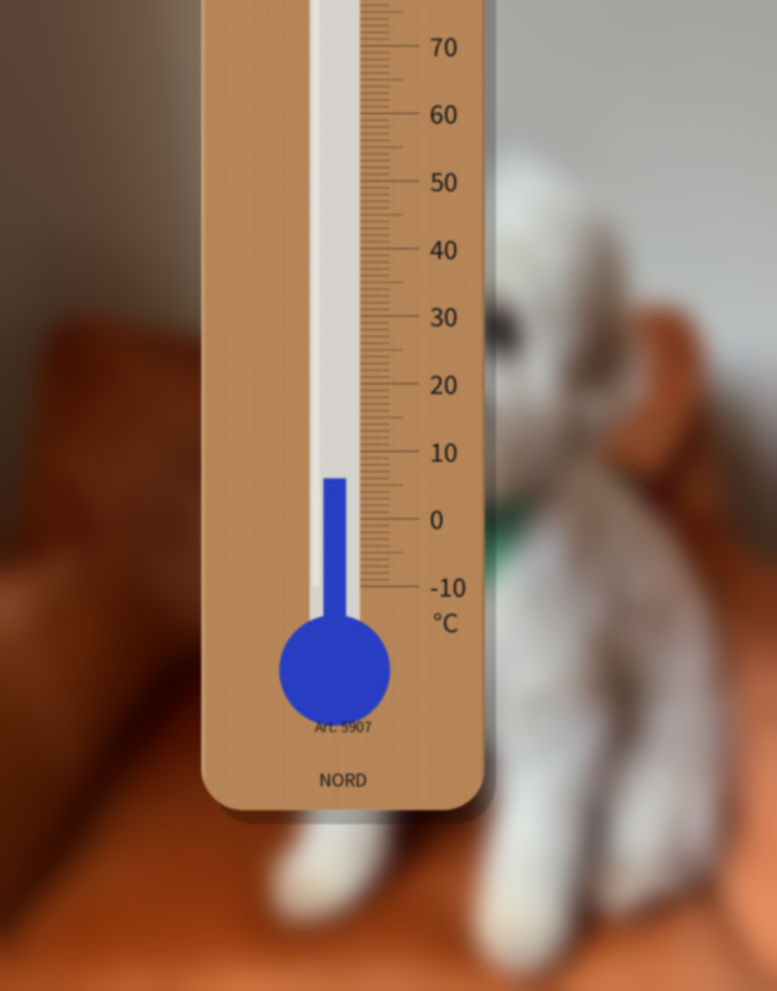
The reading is 6 °C
